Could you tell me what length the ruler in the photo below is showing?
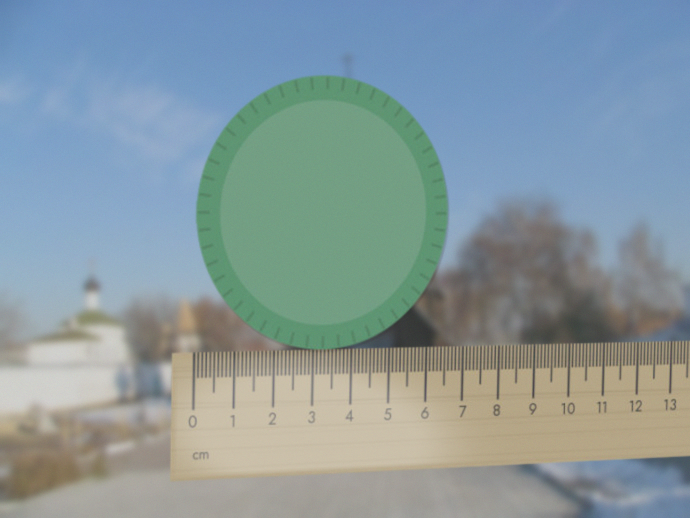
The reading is 6.5 cm
